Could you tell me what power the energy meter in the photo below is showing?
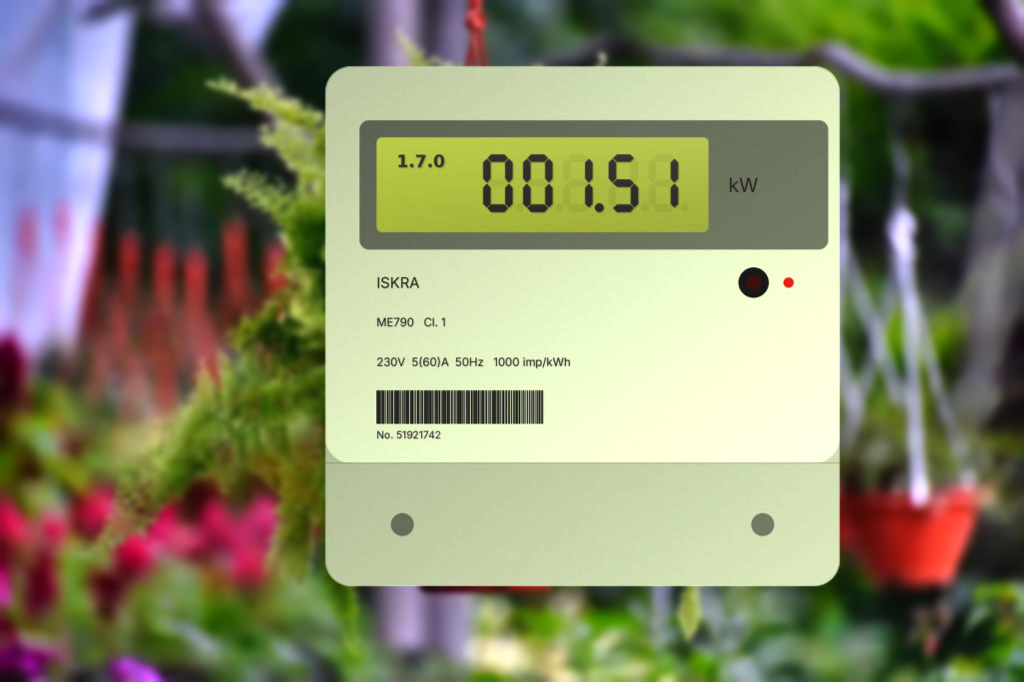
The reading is 1.51 kW
